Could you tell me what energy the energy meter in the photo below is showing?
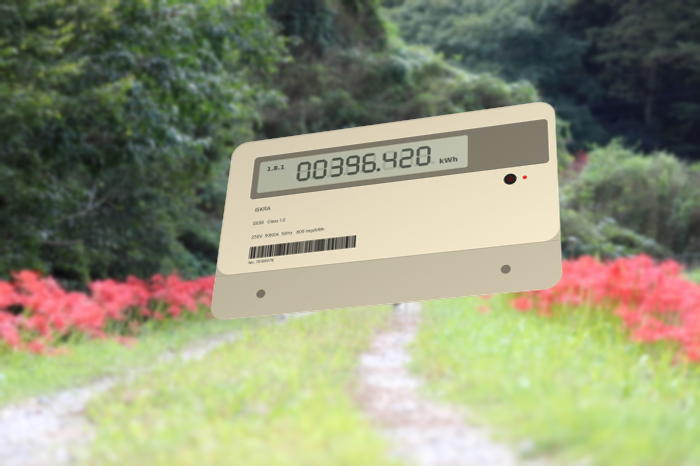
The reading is 396.420 kWh
